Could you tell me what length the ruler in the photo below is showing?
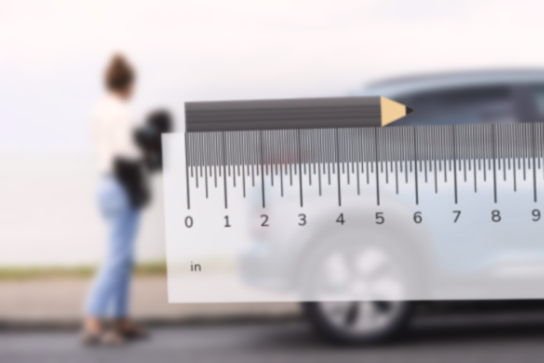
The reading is 6 in
